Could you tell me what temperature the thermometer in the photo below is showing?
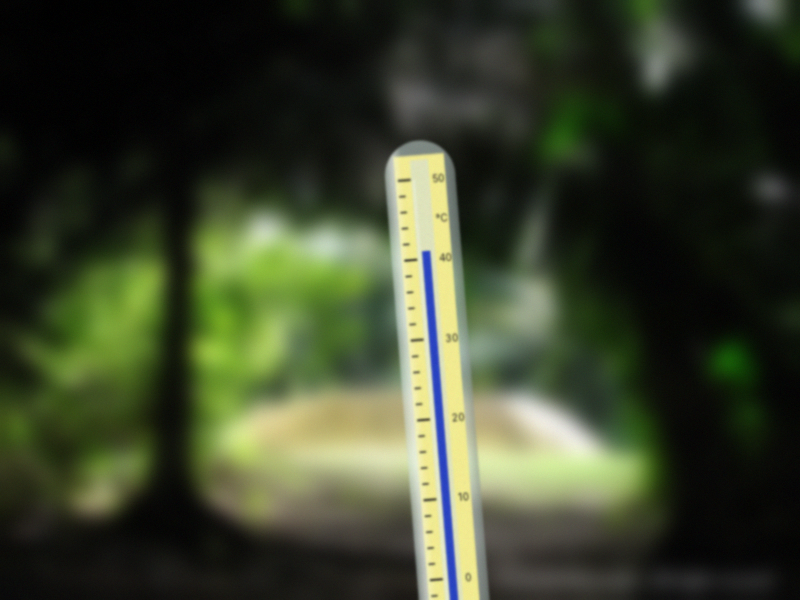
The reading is 41 °C
